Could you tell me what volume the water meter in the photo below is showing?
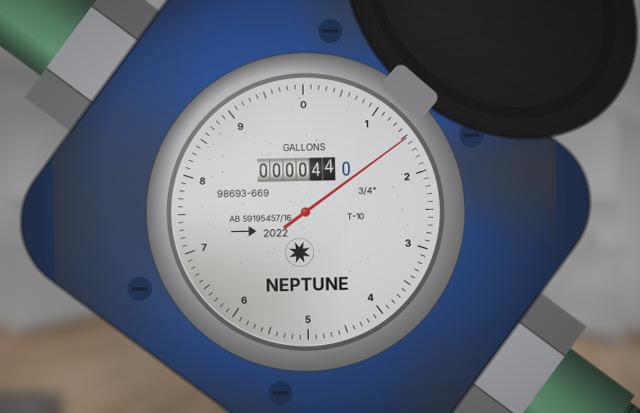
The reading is 441.5 gal
